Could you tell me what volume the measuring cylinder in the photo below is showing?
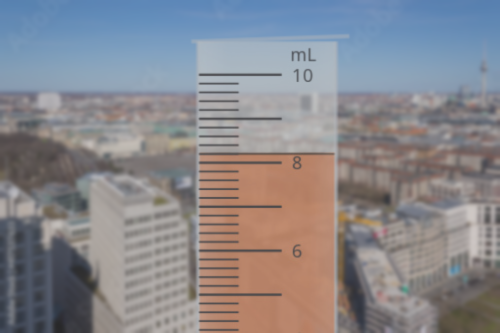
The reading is 8.2 mL
